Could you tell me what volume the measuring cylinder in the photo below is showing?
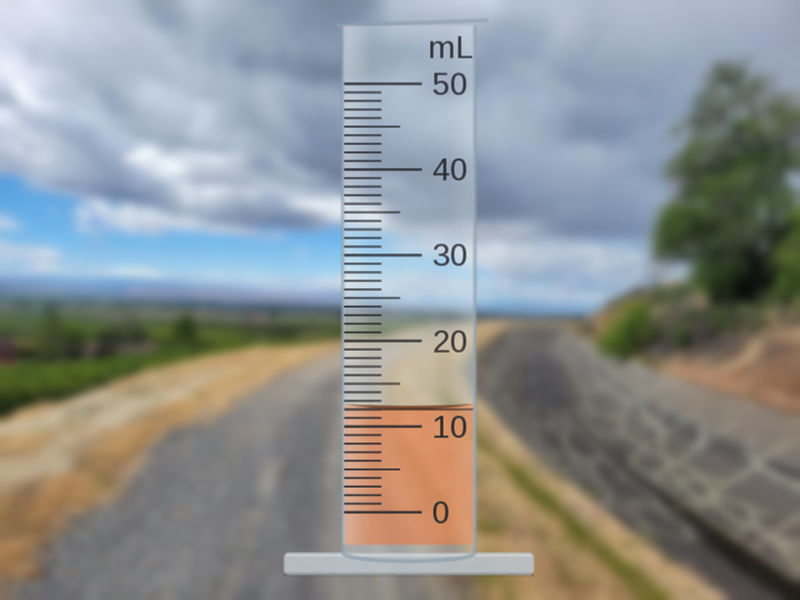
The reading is 12 mL
